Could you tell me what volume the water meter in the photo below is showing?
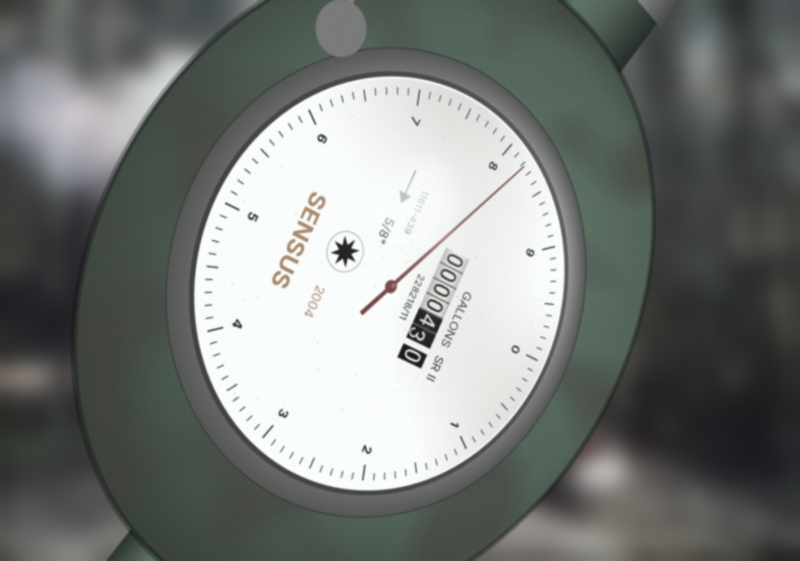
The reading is 428.2 gal
